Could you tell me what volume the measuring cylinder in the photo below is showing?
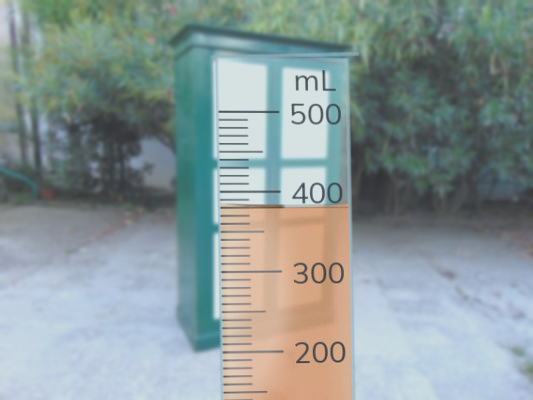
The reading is 380 mL
